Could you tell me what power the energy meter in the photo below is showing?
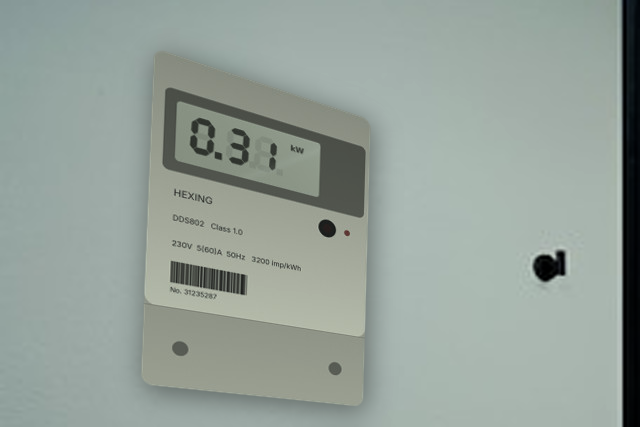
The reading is 0.31 kW
